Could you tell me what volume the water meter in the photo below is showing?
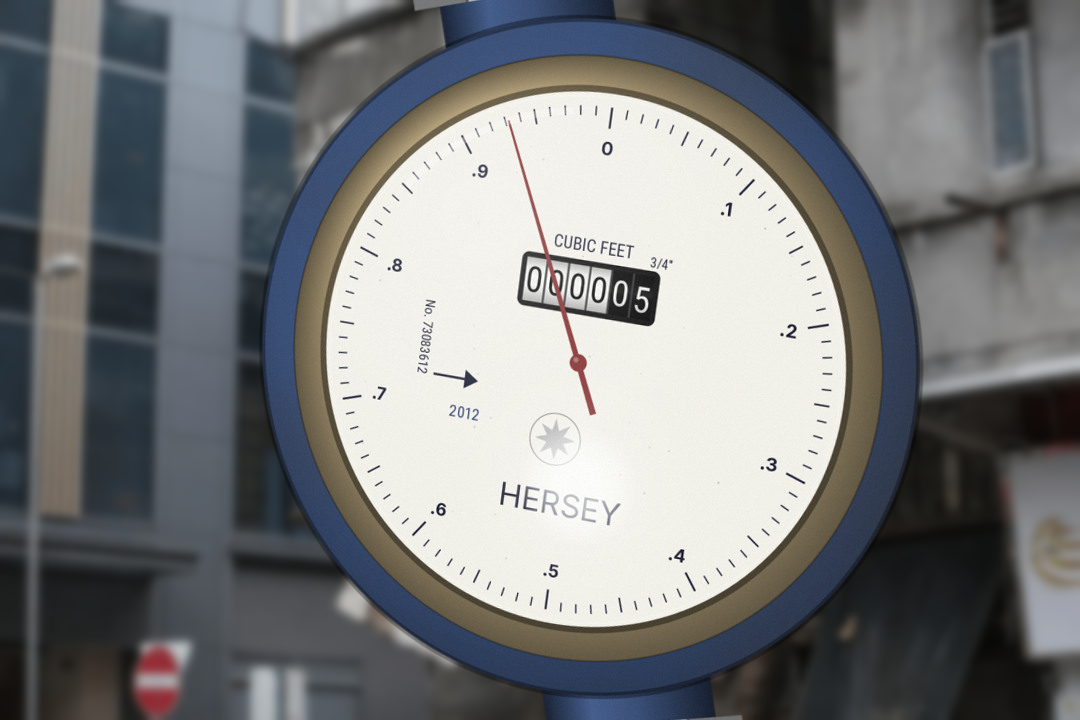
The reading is 4.93 ft³
